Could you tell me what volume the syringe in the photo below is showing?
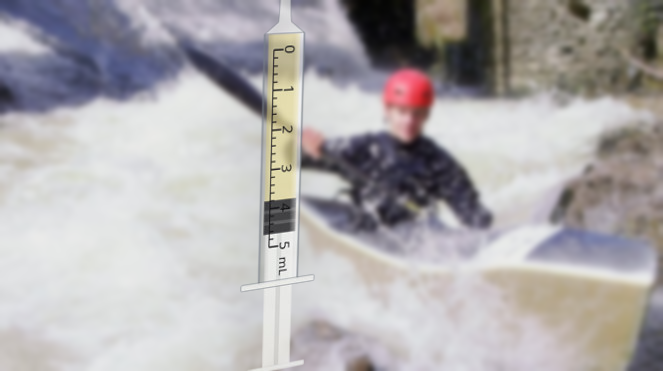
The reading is 3.8 mL
